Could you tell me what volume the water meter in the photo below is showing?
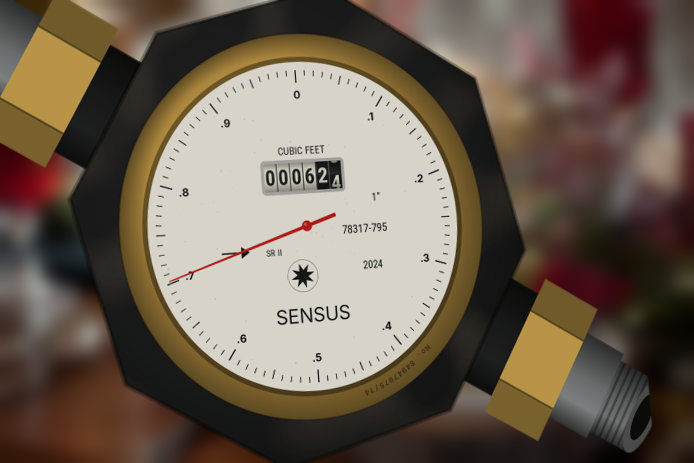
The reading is 623.70 ft³
